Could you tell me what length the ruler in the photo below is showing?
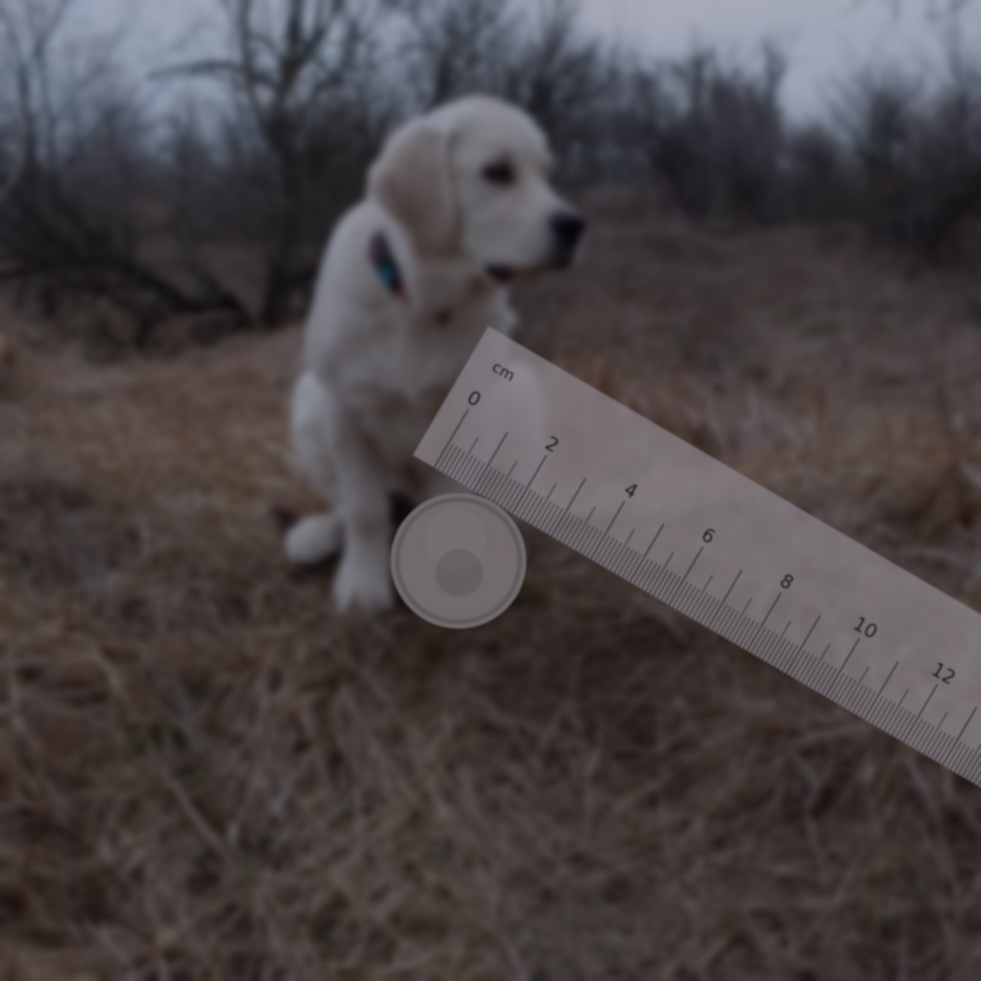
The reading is 3 cm
